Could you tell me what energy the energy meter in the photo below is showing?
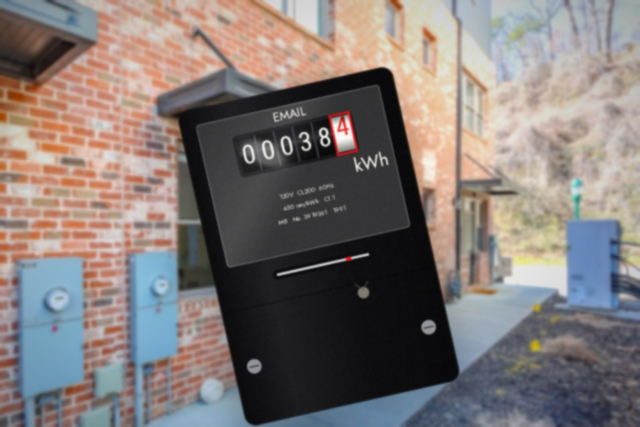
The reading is 38.4 kWh
